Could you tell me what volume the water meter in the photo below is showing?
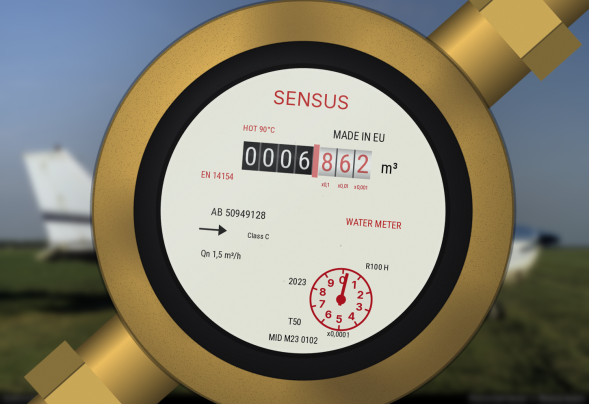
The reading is 6.8620 m³
